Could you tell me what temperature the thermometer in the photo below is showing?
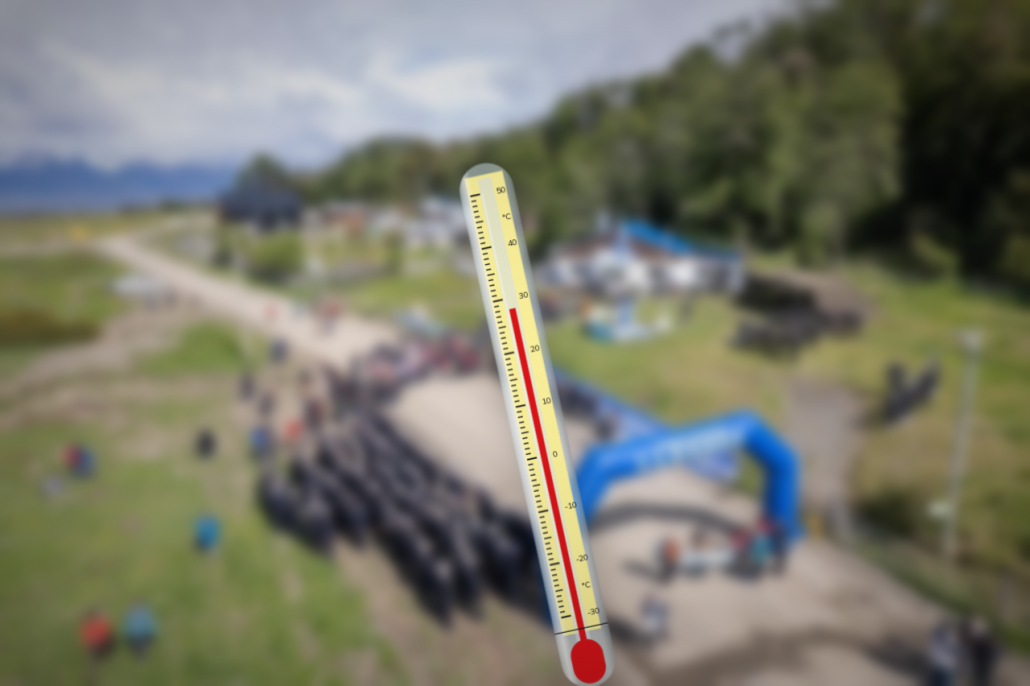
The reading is 28 °C
